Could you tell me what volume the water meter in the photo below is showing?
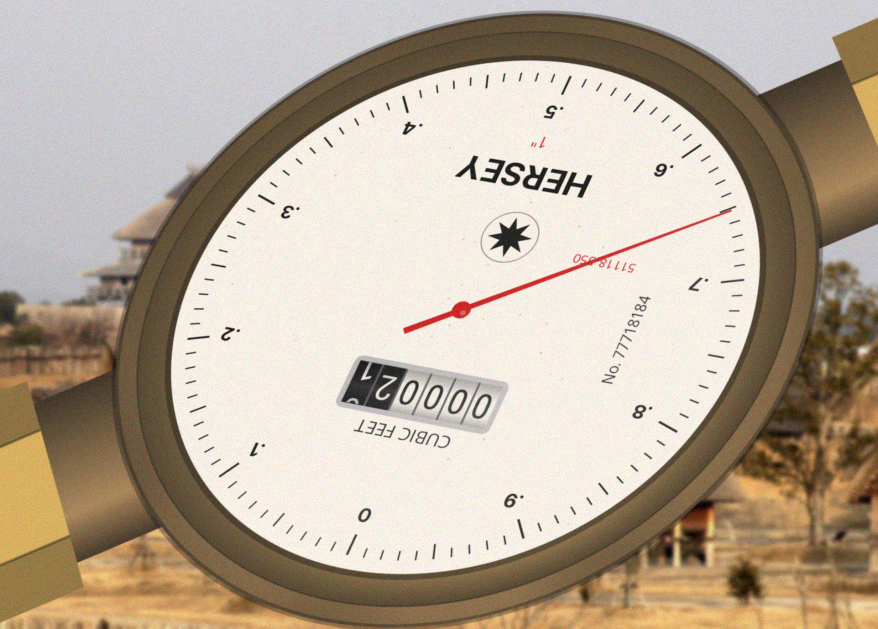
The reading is 20.65 ft³
